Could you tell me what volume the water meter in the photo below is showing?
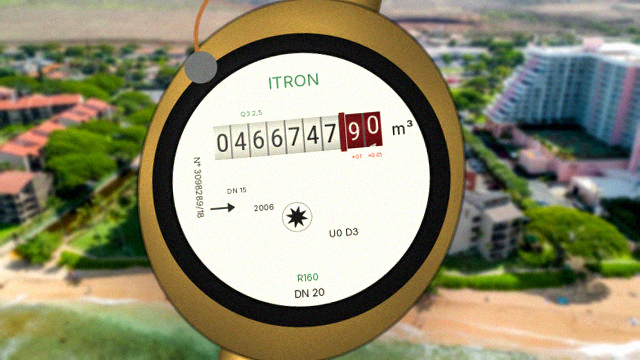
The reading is 466747.90 m³
